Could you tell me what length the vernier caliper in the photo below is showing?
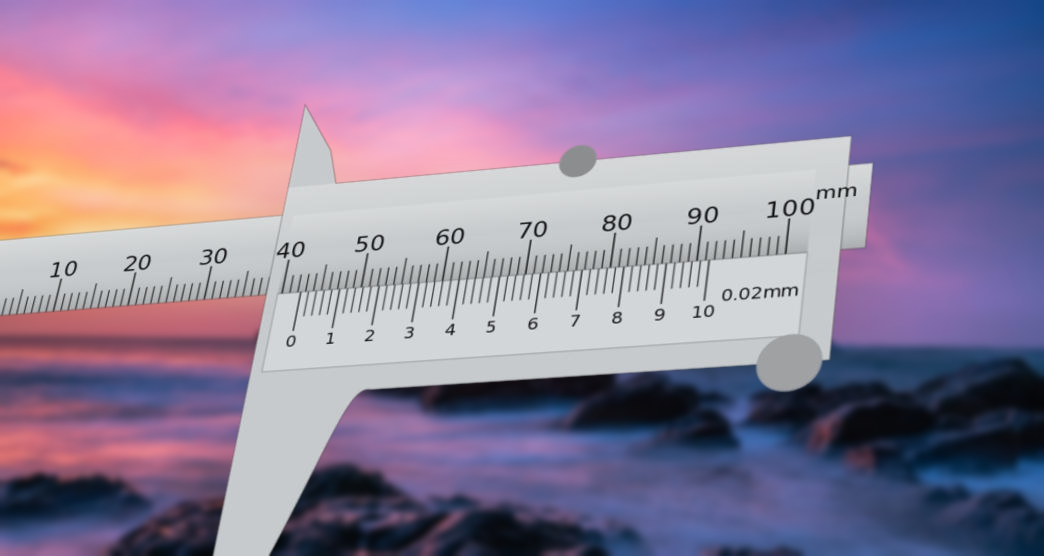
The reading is 42.4 mm
